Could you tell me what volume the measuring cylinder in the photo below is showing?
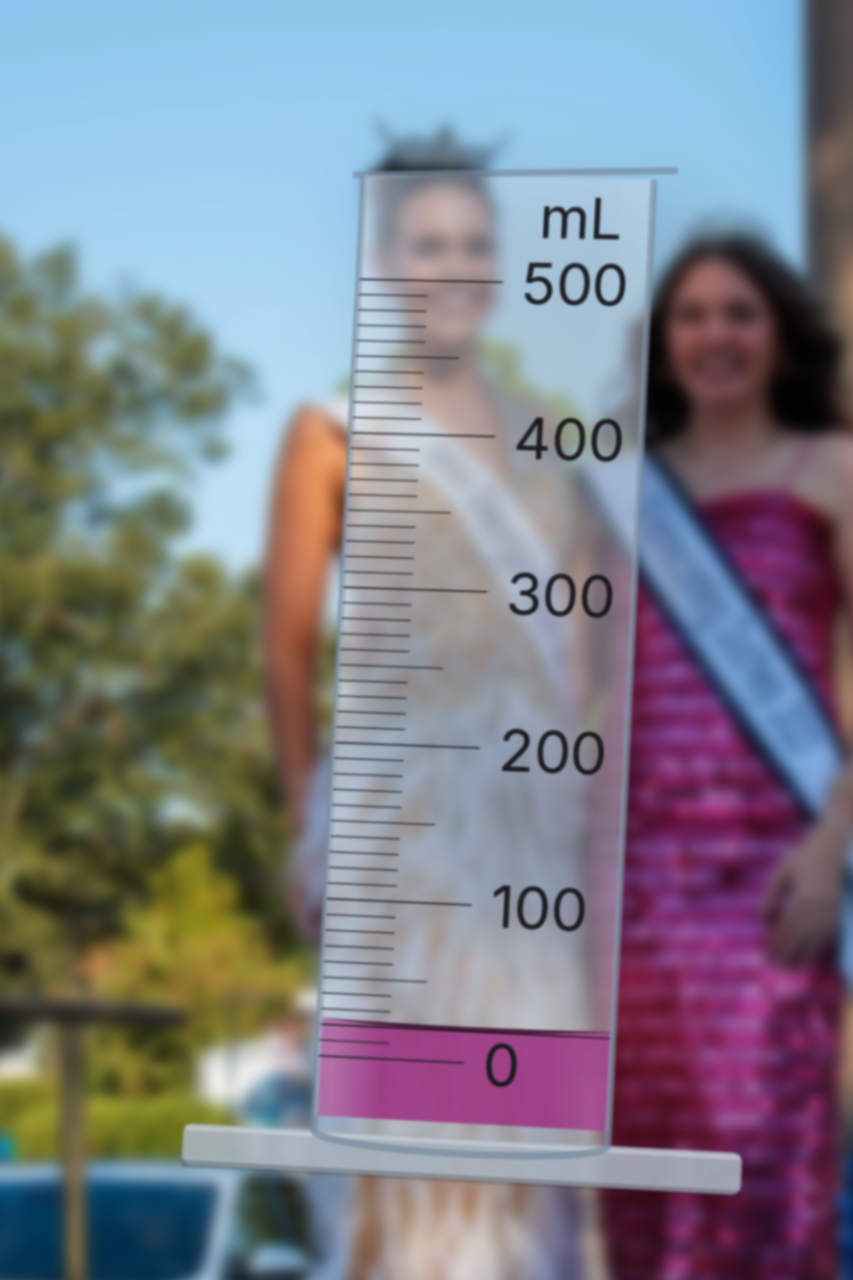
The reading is 20 mL
